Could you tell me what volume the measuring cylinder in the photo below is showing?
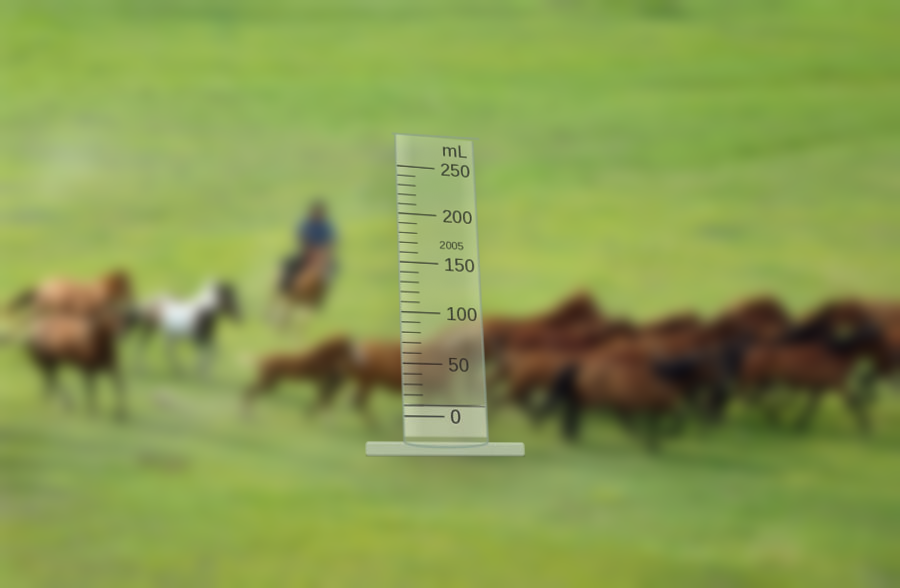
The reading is 10 mL
